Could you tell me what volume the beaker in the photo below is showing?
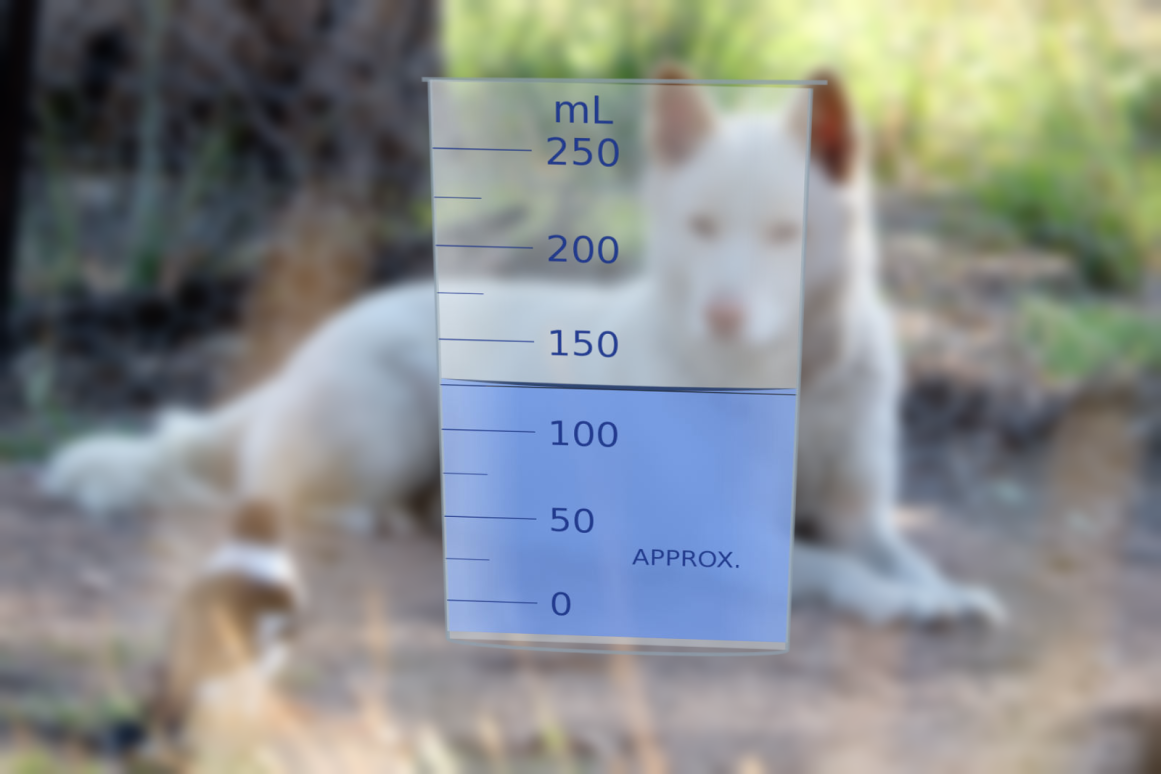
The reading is 125 mL
